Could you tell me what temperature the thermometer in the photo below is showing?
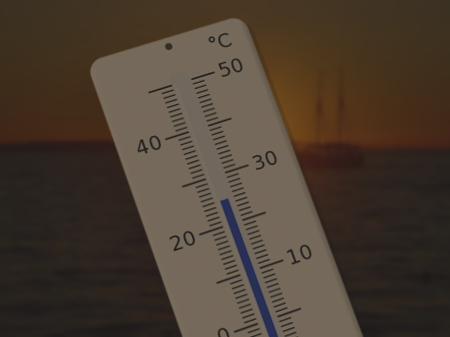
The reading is 25 °C
